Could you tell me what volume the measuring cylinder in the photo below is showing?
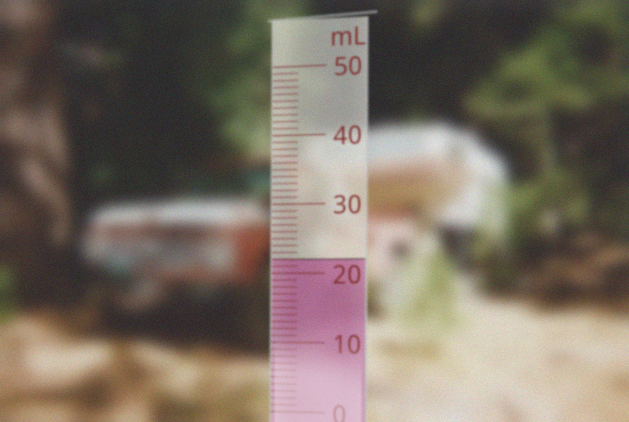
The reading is 22 mL
